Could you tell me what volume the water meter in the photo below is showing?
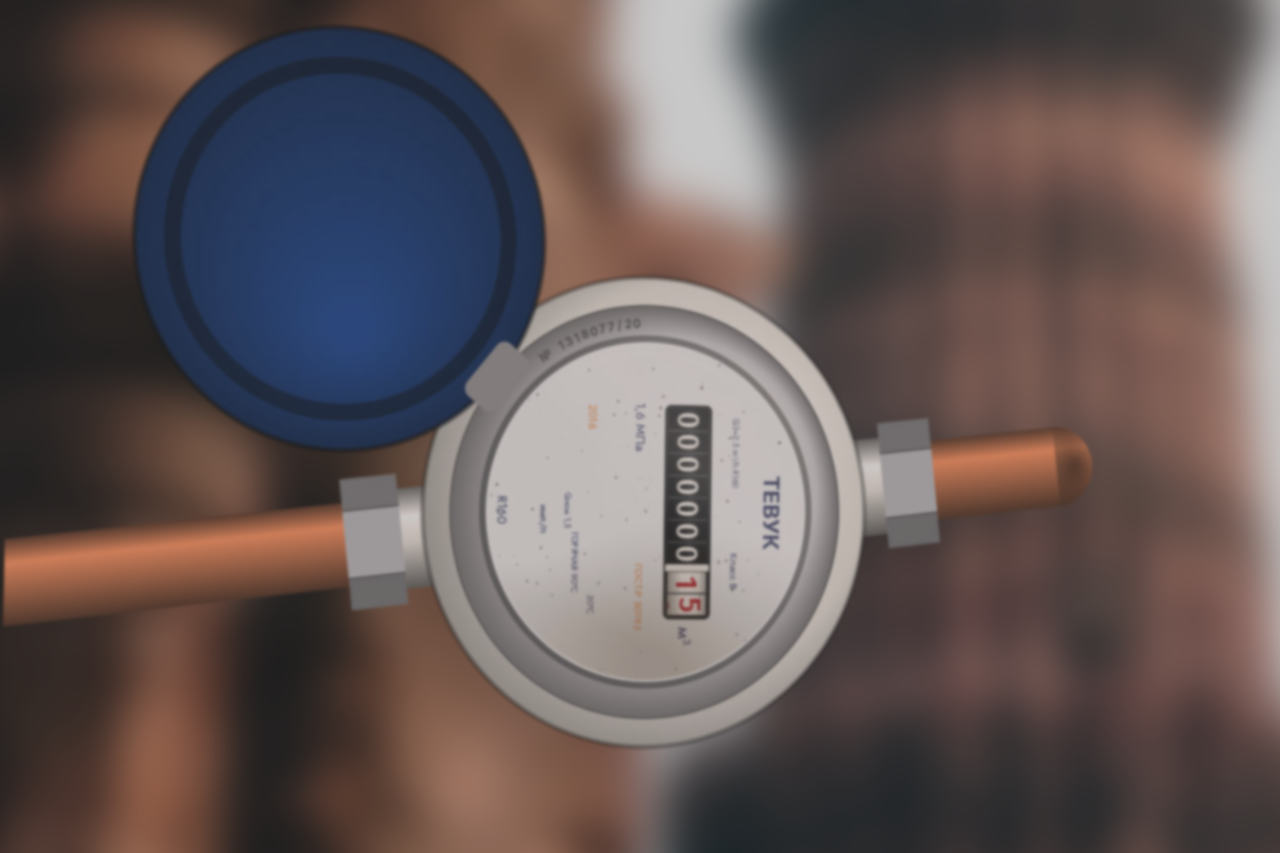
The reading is 0.15 m³
